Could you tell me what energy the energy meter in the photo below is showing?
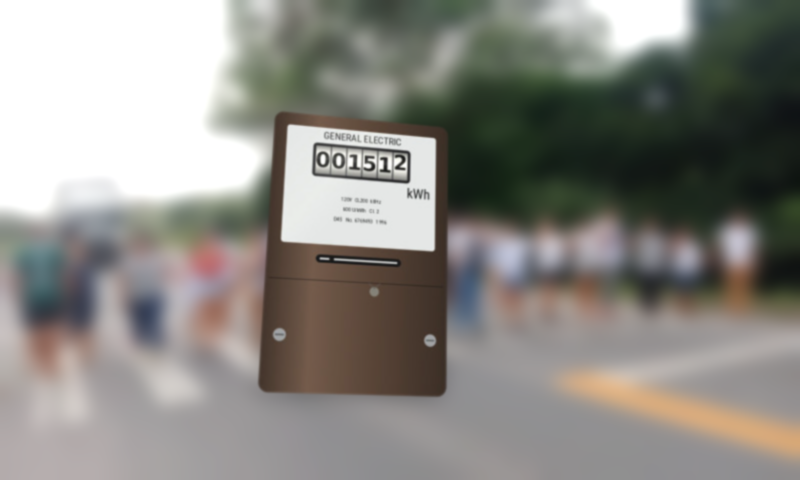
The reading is 1512 kWh
